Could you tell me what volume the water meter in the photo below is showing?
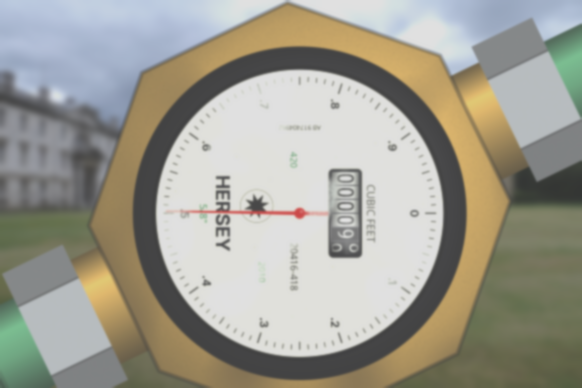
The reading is 98.50 ft³
